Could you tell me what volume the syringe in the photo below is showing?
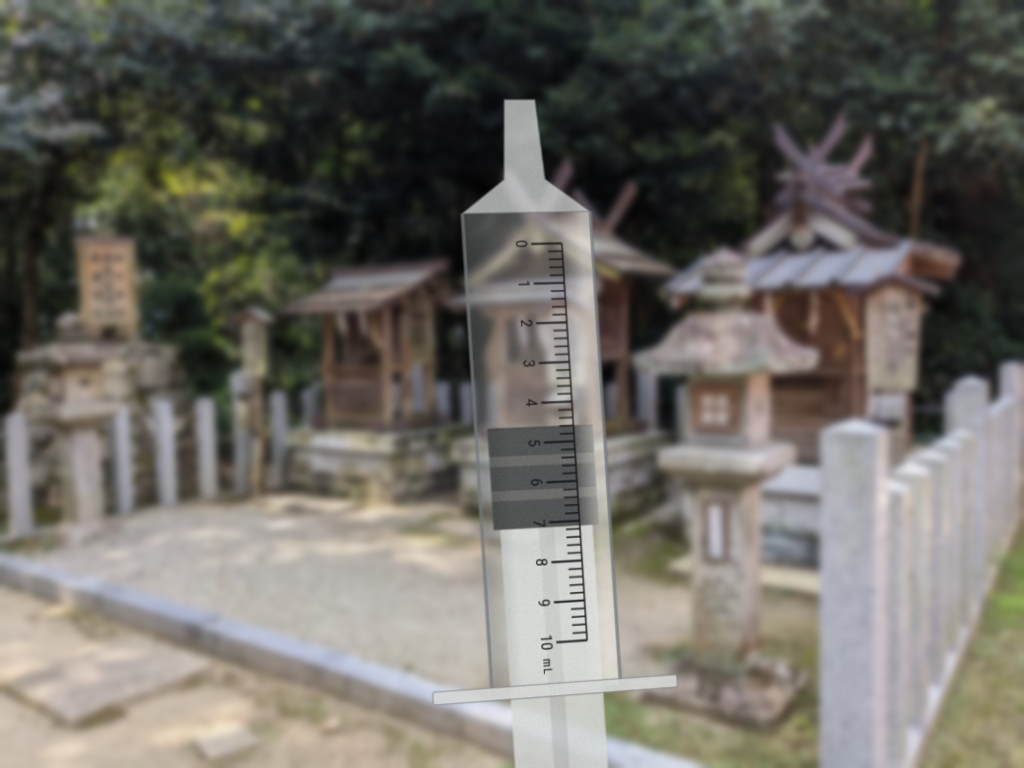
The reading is 4.6 mL
